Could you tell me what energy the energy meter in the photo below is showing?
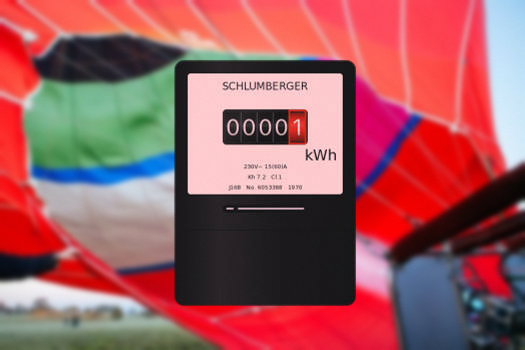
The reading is 0.1 kWh
